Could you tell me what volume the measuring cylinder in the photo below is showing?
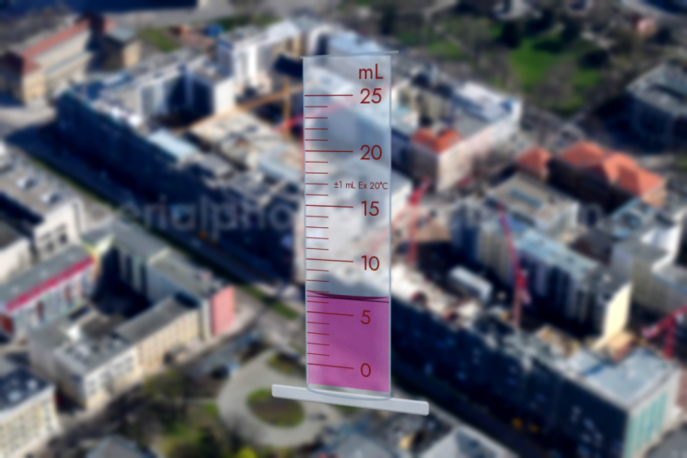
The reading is 6.5 mL
